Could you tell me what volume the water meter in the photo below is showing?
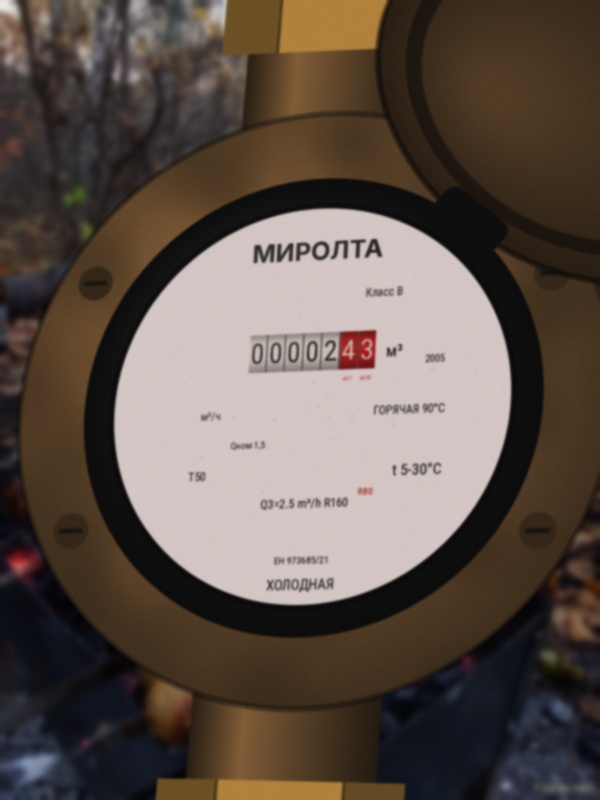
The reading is 2.43 m³
